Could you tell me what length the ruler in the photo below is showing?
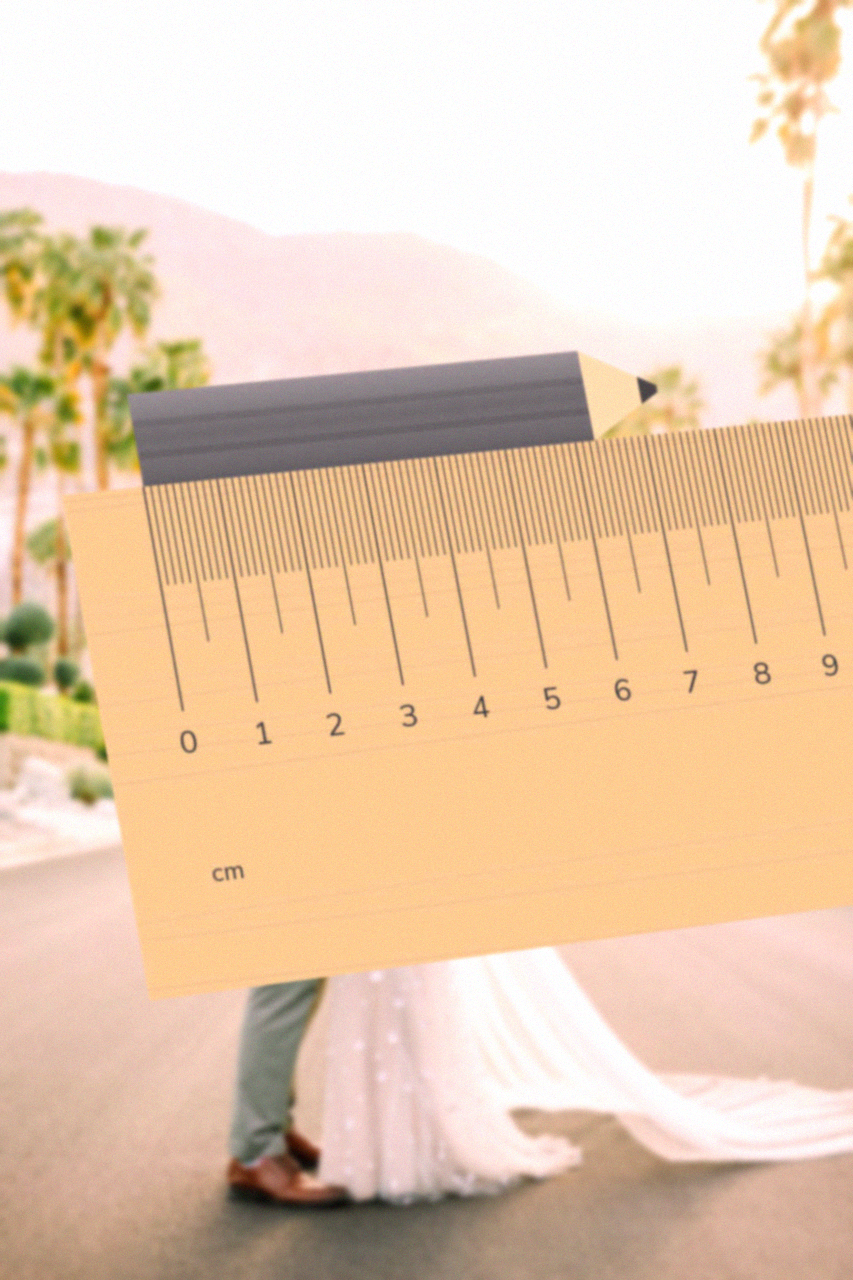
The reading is 7.3 cm
